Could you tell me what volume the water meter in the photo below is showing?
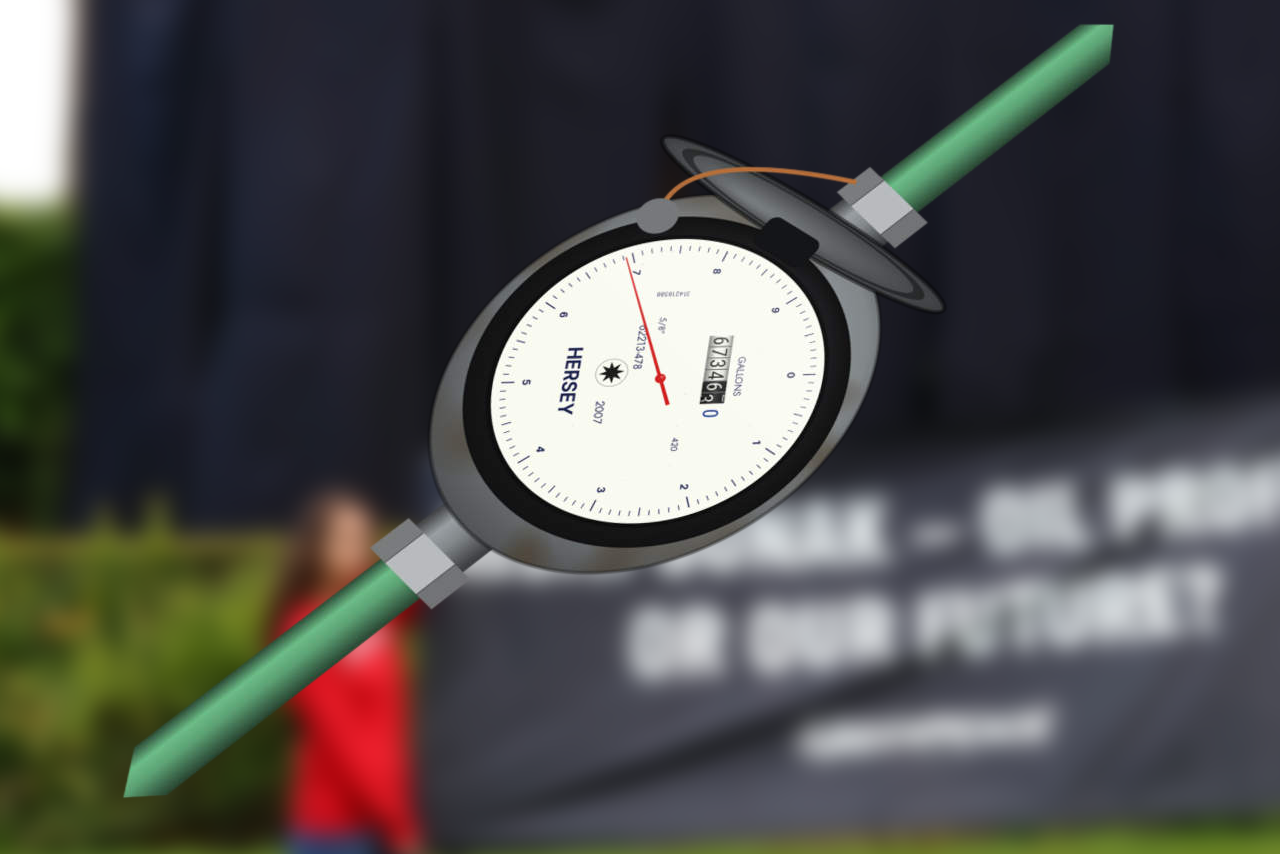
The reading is 6734626.9 gal
